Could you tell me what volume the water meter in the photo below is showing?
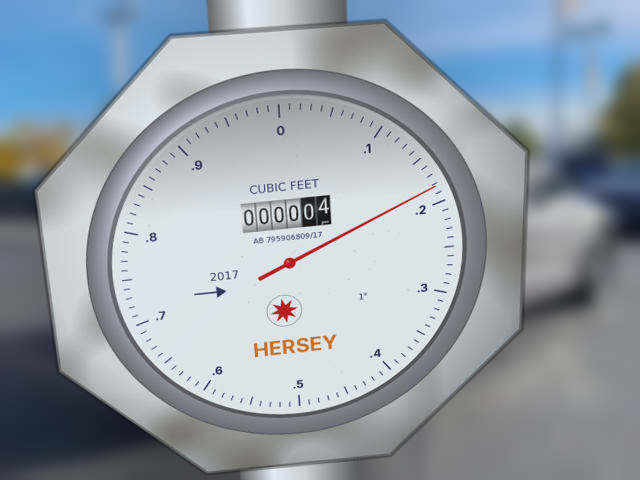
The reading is 4.18 ft³
